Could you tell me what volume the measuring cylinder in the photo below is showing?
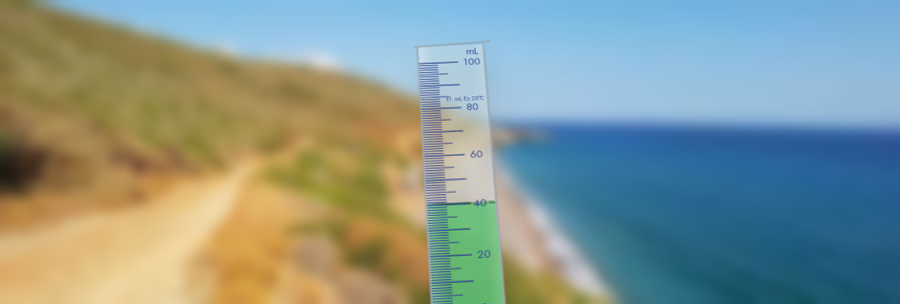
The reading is 40 mL
